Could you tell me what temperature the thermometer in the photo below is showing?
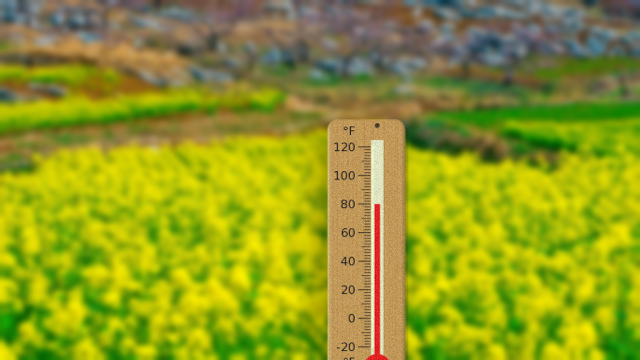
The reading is 80 °F
